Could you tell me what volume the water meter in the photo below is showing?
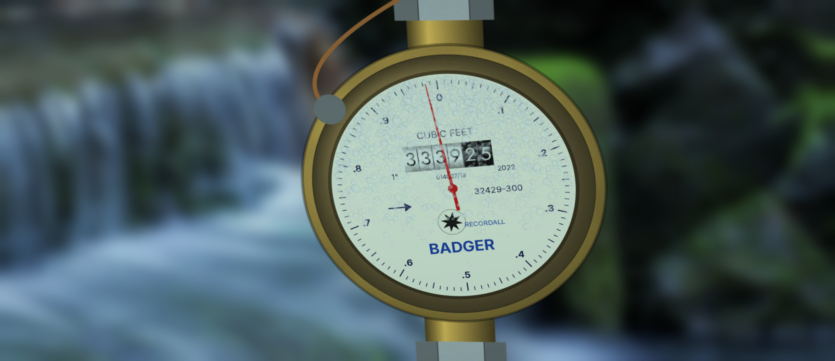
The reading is 333924.98 ft³
